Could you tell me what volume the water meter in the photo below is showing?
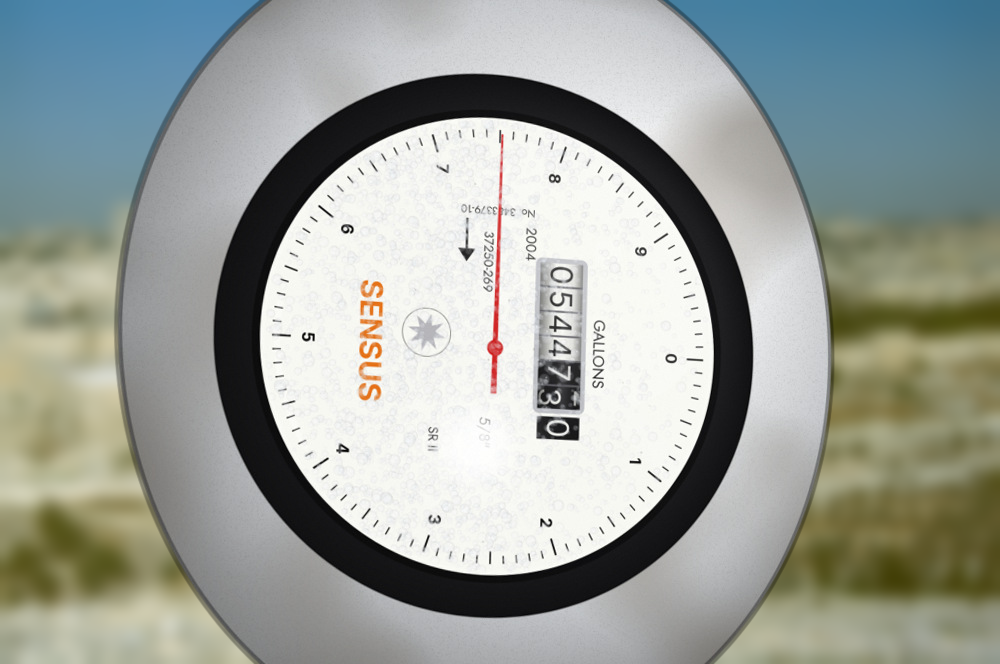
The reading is 544727.5 gal
